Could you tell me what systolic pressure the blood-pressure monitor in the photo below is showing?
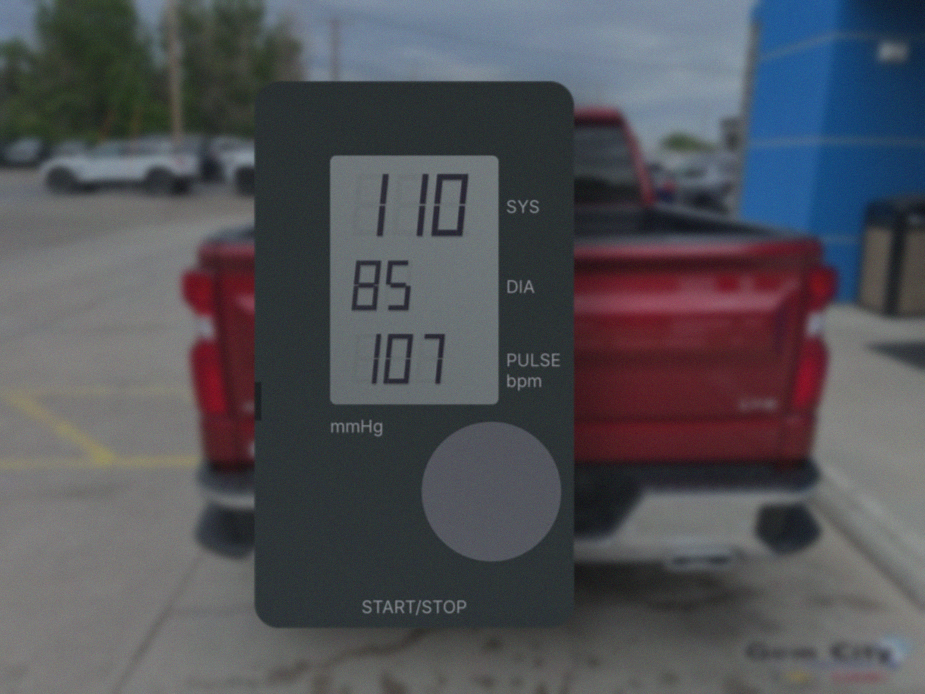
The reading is 110 mmHg
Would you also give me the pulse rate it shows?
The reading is 107 bpm
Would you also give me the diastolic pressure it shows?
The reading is 85 mmHg
